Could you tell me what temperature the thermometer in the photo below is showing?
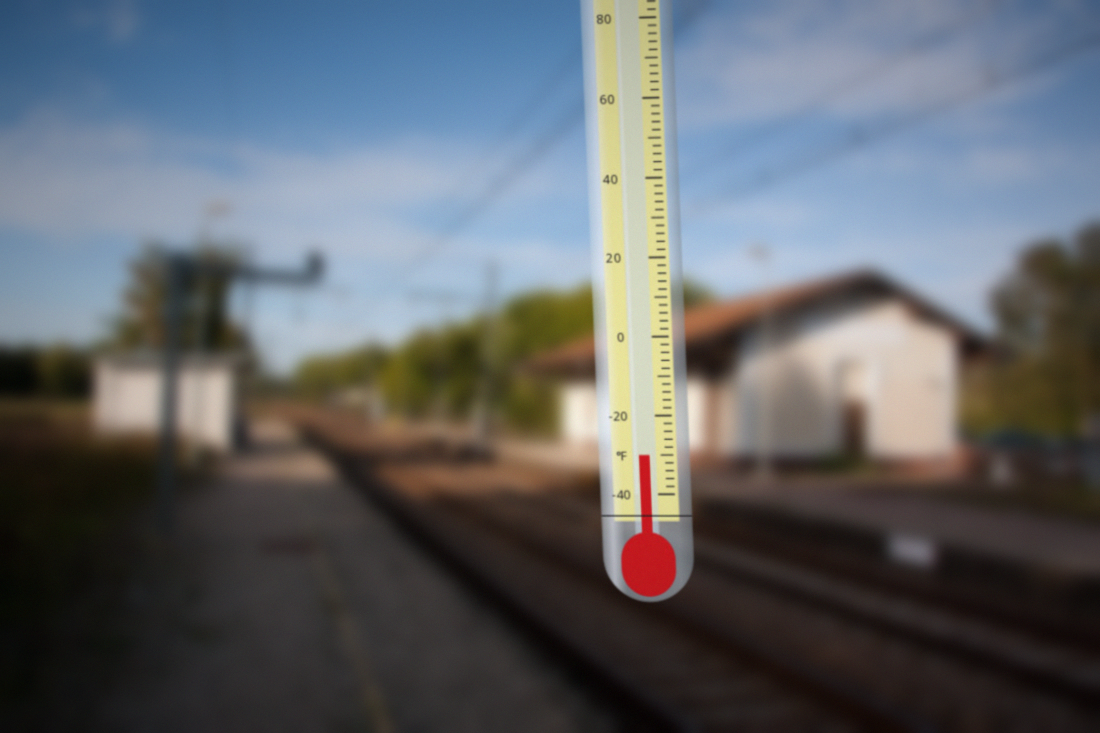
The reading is -30 °F
